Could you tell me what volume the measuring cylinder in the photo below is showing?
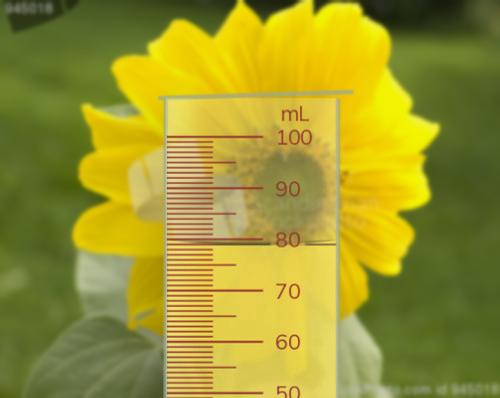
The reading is 79 mL
